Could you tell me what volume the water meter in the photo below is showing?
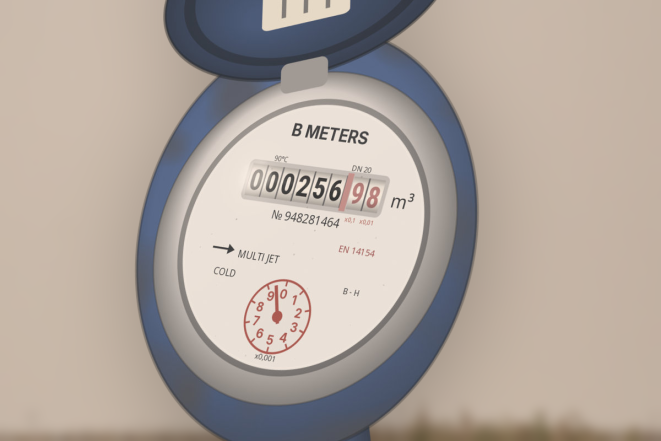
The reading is 256.979 m³
